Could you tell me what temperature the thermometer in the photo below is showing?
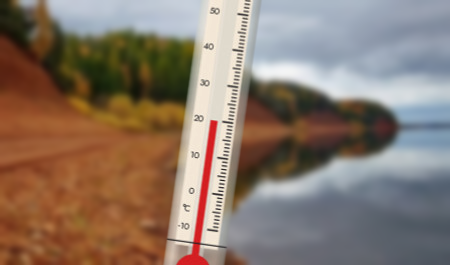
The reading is 20 °C
